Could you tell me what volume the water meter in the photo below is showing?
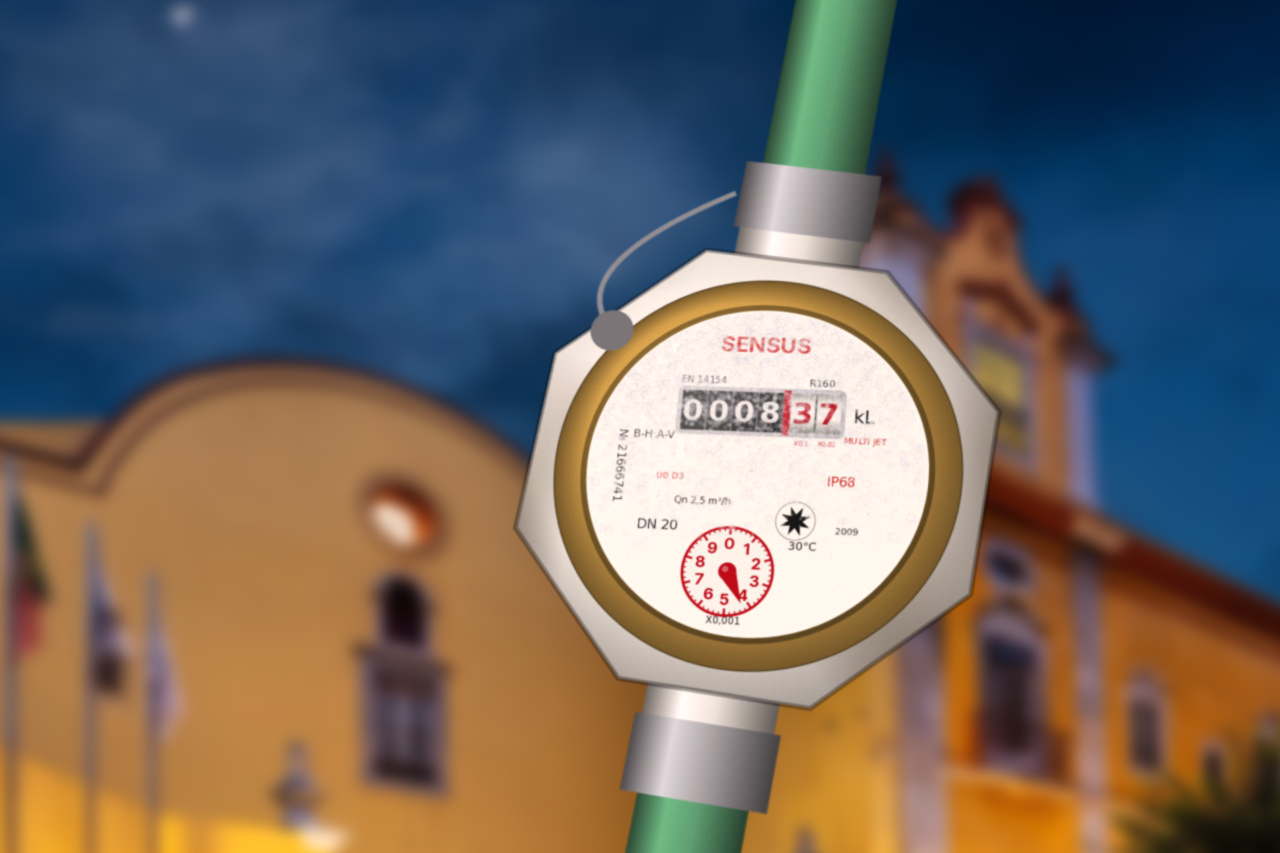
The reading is 8.374 kL
